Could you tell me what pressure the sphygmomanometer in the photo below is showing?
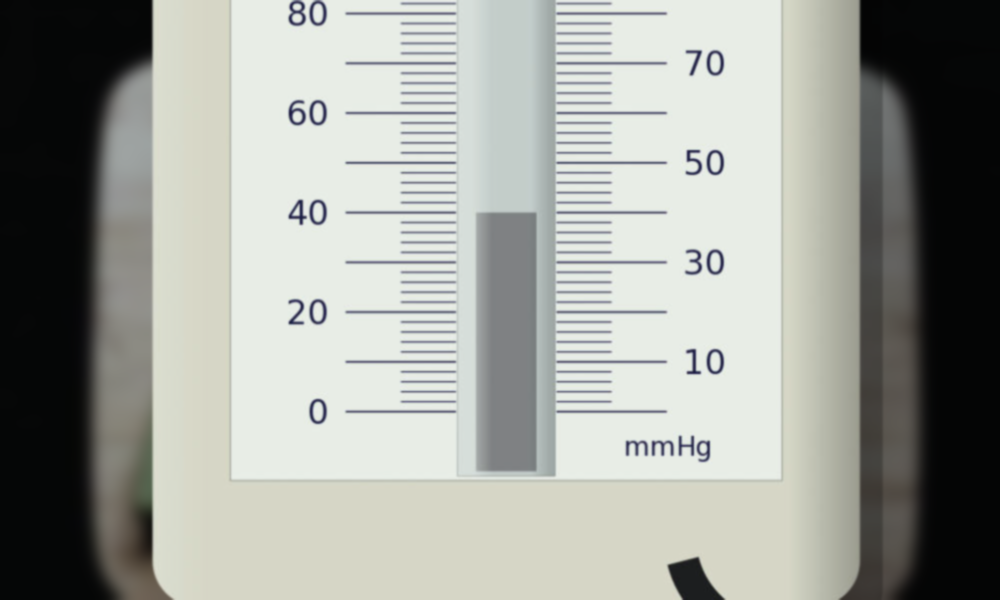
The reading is 40 mmHg
